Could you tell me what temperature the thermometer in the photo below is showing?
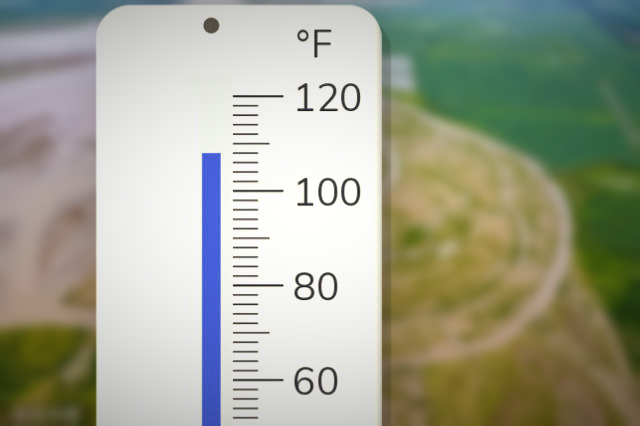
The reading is 108 °F
